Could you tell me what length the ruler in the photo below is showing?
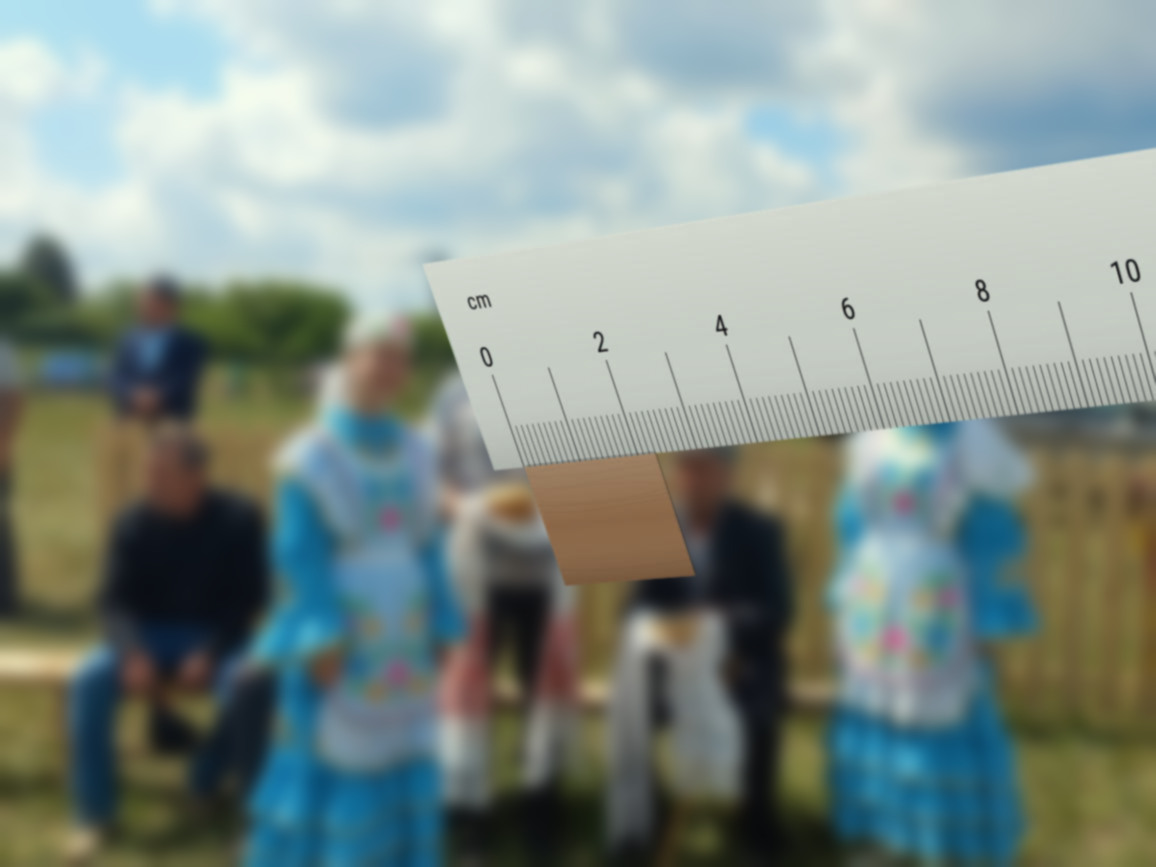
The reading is 2.3 cm
